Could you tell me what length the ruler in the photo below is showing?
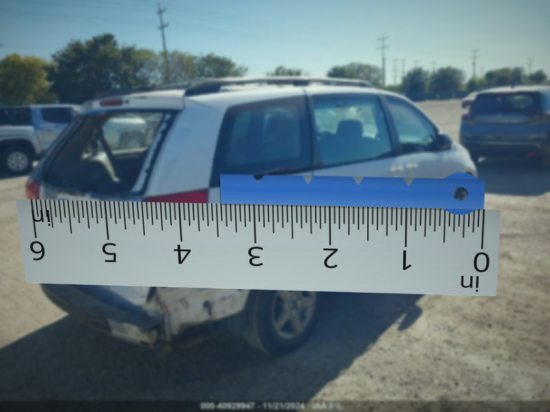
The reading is 3.4375 in
